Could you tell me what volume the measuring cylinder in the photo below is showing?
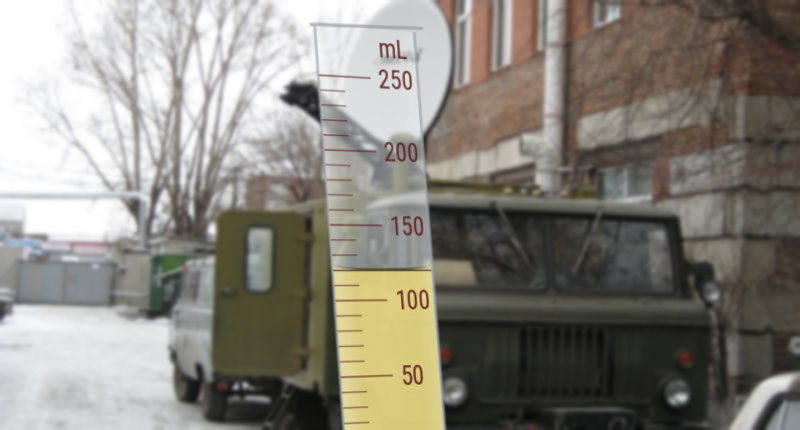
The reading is 120 mL
